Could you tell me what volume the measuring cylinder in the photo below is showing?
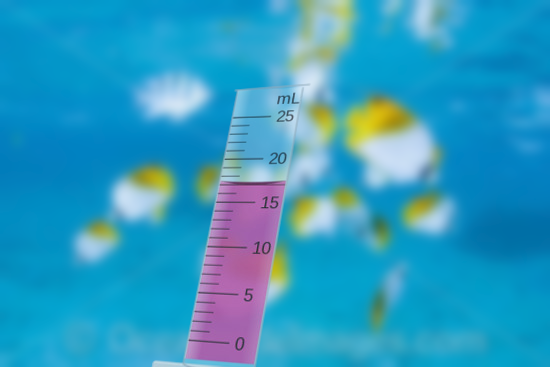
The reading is 17 mL
